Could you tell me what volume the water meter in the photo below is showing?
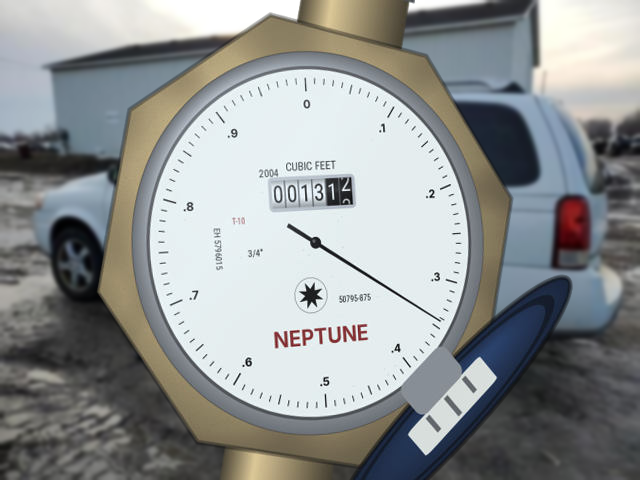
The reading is 1312.34 ft³
